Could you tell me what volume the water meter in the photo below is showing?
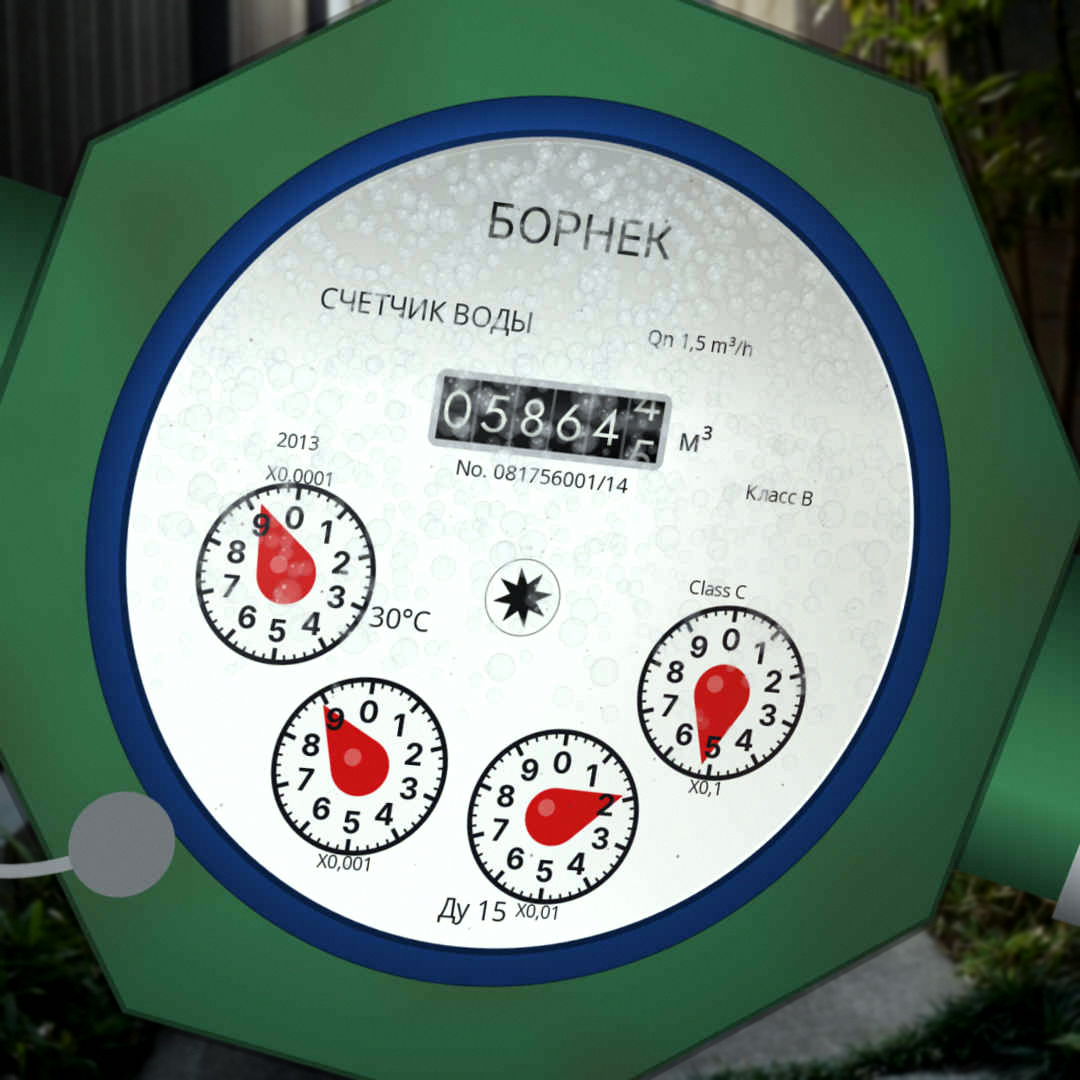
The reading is 58644.5189 m³
